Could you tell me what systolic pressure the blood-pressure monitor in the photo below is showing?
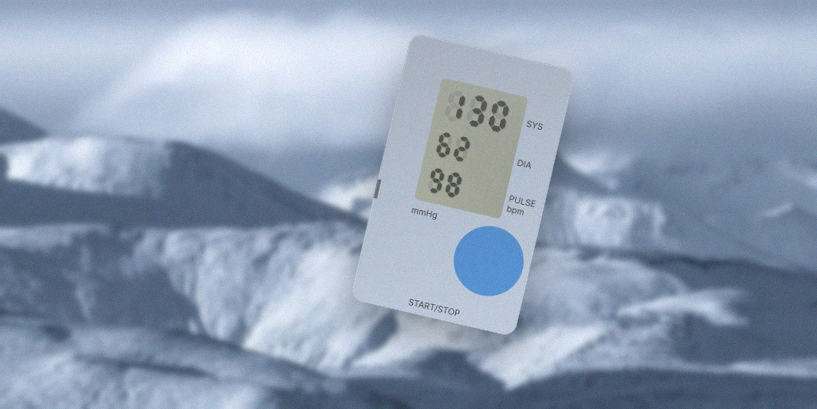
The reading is 130 mmHg
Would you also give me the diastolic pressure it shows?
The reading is 62 mmHg
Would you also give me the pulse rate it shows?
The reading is 98 bpm
